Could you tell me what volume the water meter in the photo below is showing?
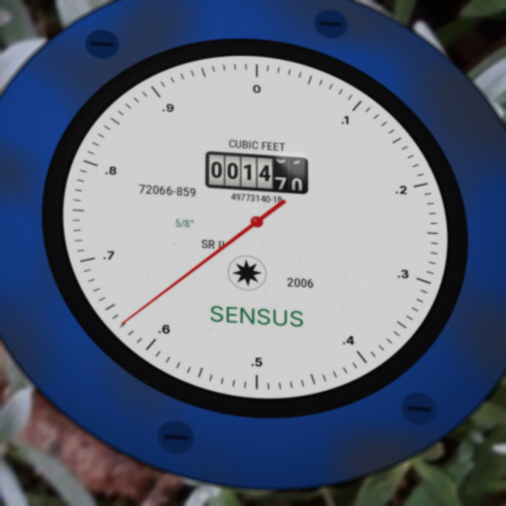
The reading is 1469.63 ft³
